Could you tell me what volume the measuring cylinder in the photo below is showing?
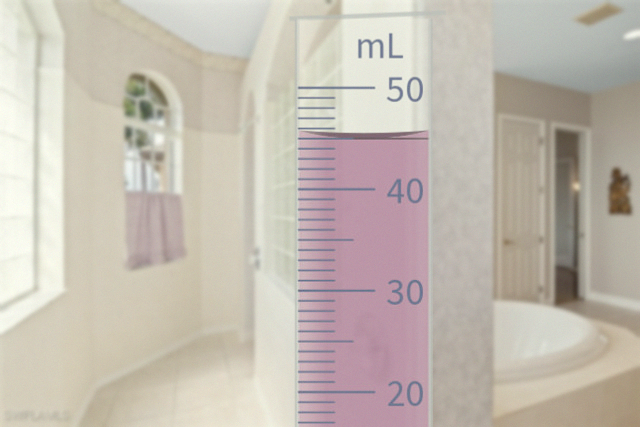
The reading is 45 mL
